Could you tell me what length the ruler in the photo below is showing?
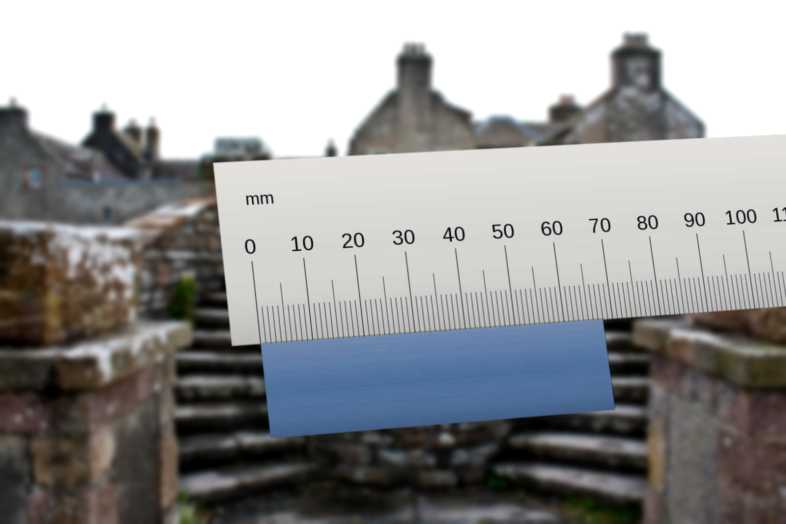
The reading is 68 mm
